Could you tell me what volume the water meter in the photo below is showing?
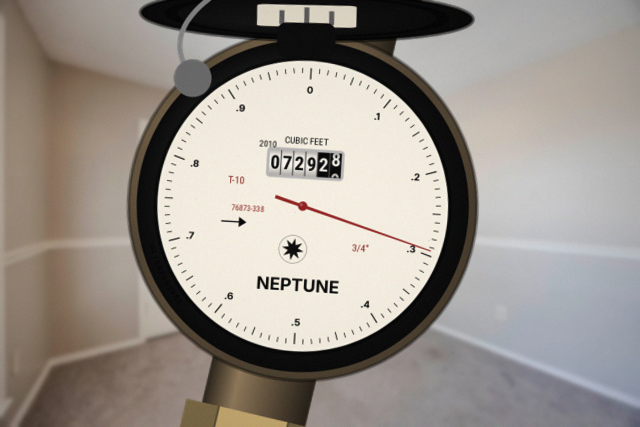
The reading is 72928.29 ft³
